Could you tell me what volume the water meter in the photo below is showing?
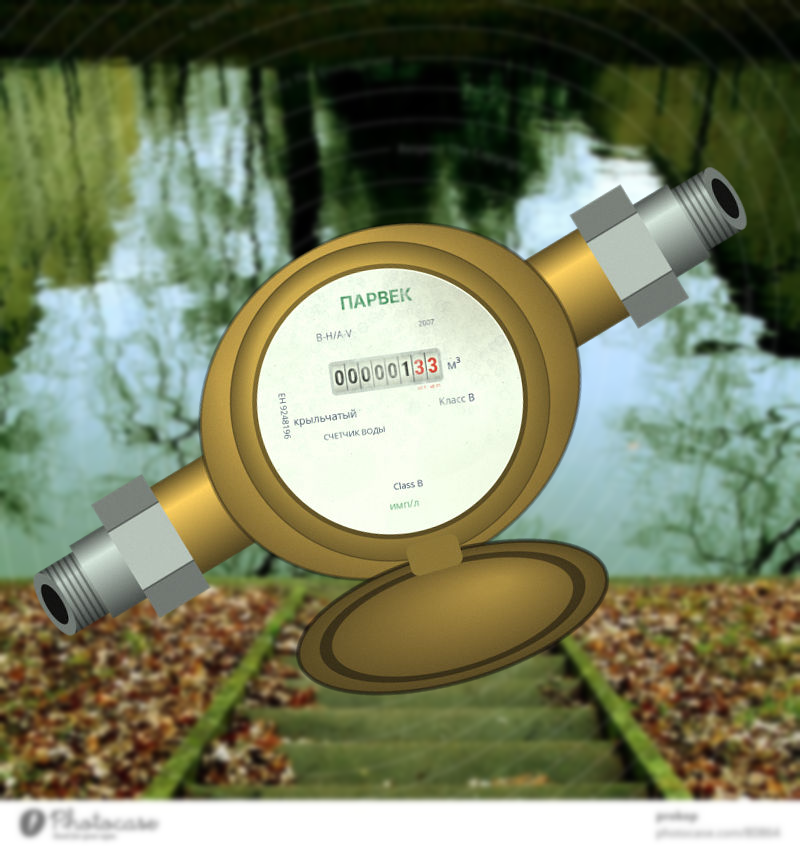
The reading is 1.33 m³
